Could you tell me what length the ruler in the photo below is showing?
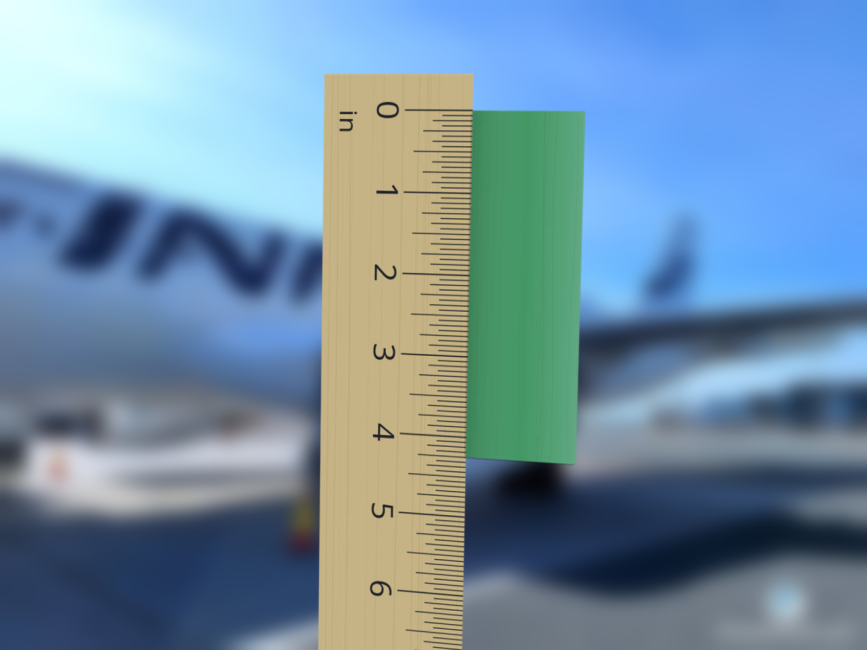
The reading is 4.25 in
